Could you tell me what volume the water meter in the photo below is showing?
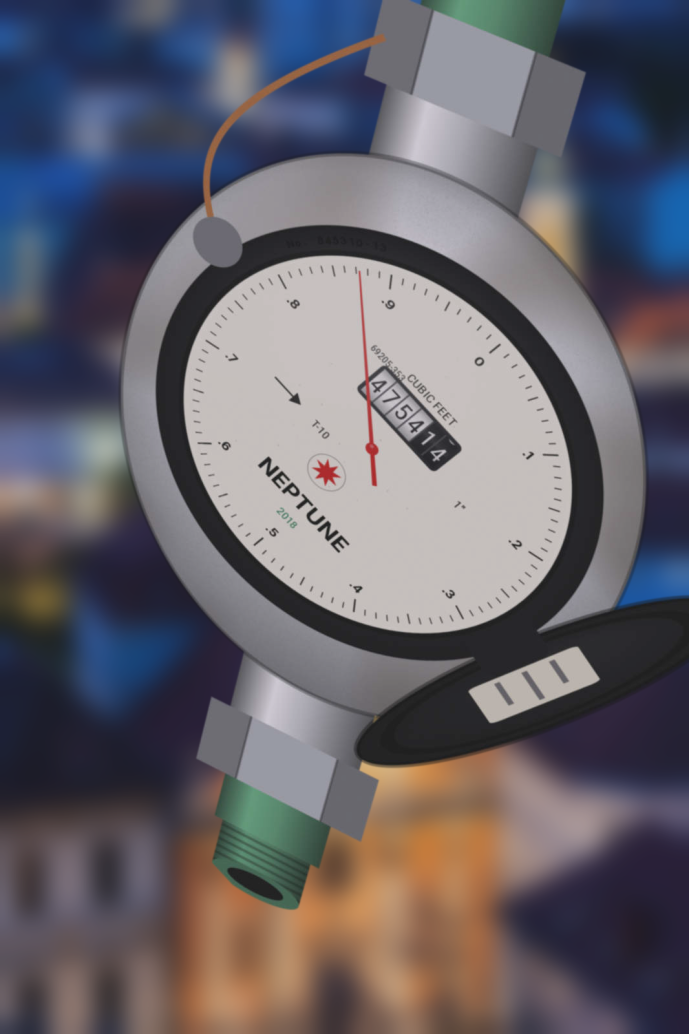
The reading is 475413.87 ft³
